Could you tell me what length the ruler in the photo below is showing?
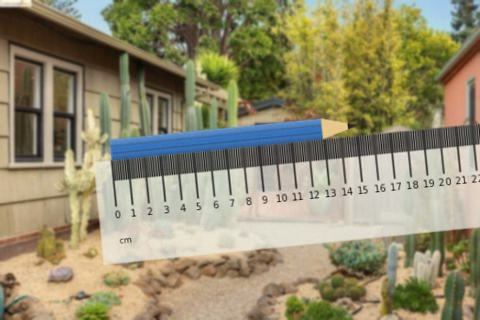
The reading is 15 cm
